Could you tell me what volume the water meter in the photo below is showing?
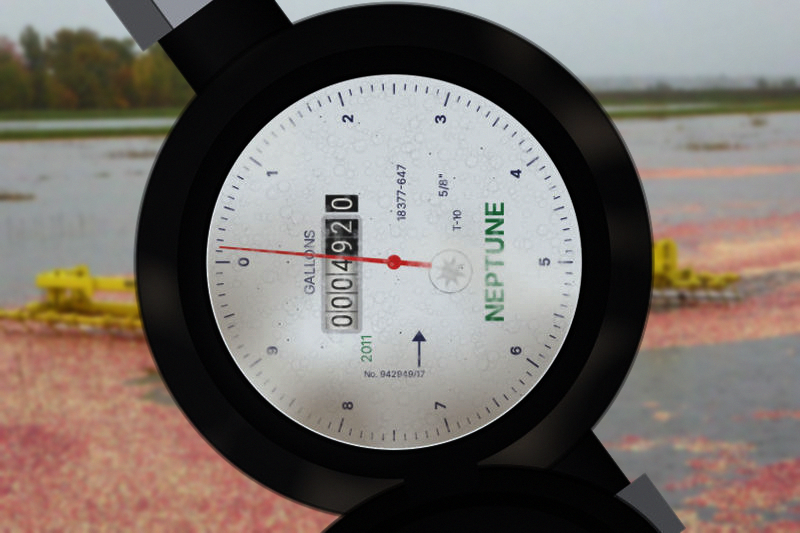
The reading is 4920.1 gal
